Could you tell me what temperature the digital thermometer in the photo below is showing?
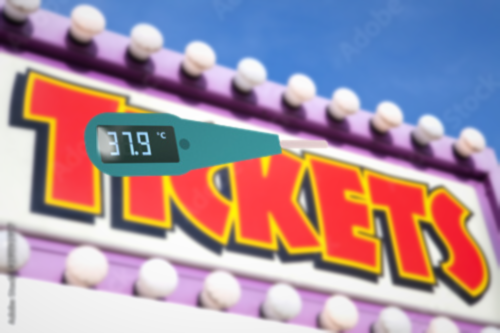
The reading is 37.9 °C
